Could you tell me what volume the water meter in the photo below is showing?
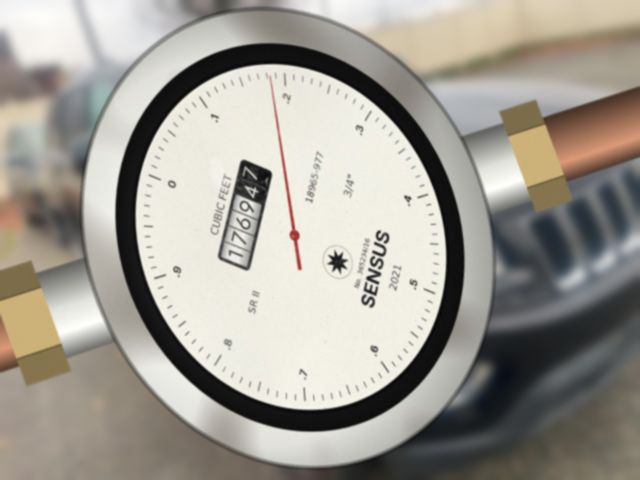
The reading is 176947.18 ft³
